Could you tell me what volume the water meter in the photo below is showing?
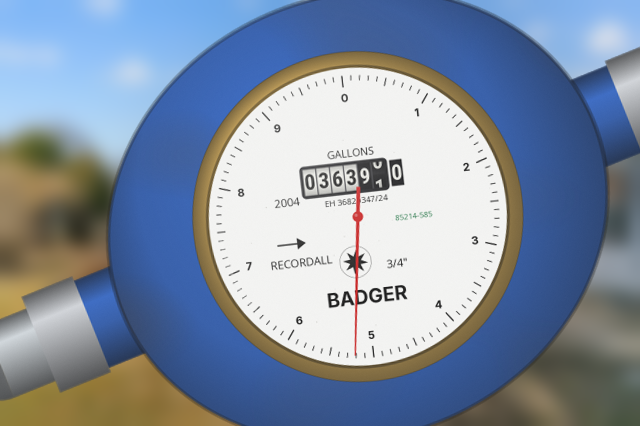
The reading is 363905.2 gal
